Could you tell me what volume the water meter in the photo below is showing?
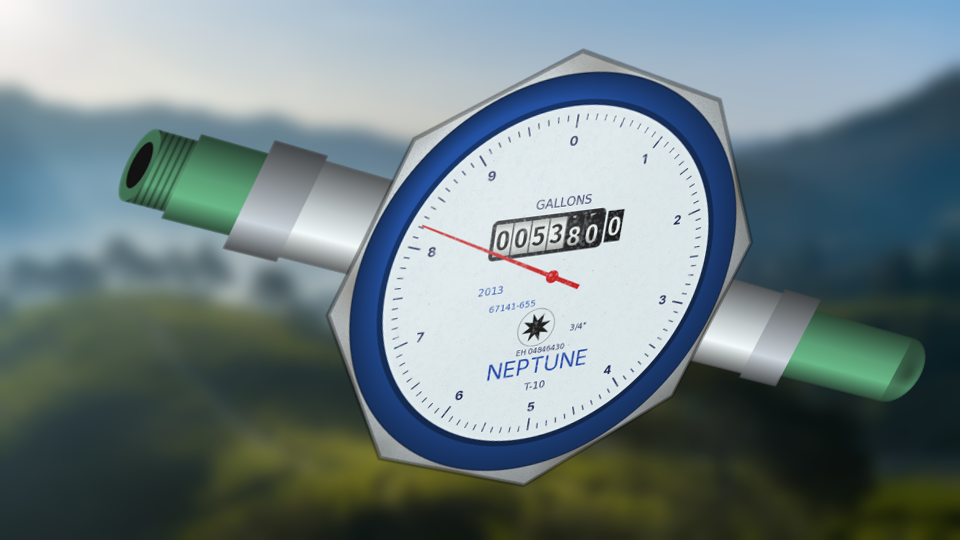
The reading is 53798.2 gal
